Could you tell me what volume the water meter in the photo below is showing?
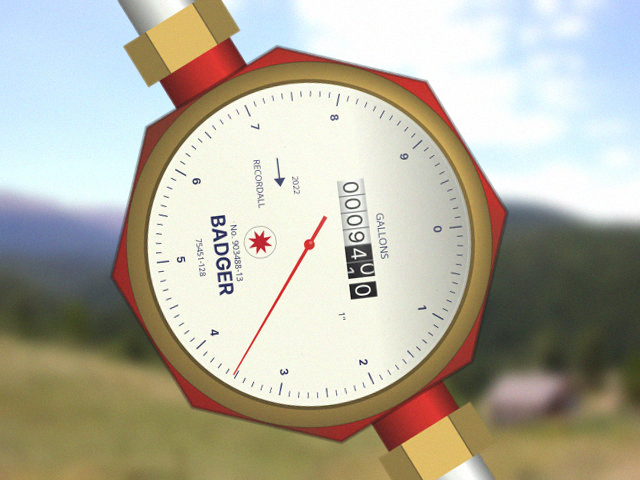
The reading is 9403.5 gal
